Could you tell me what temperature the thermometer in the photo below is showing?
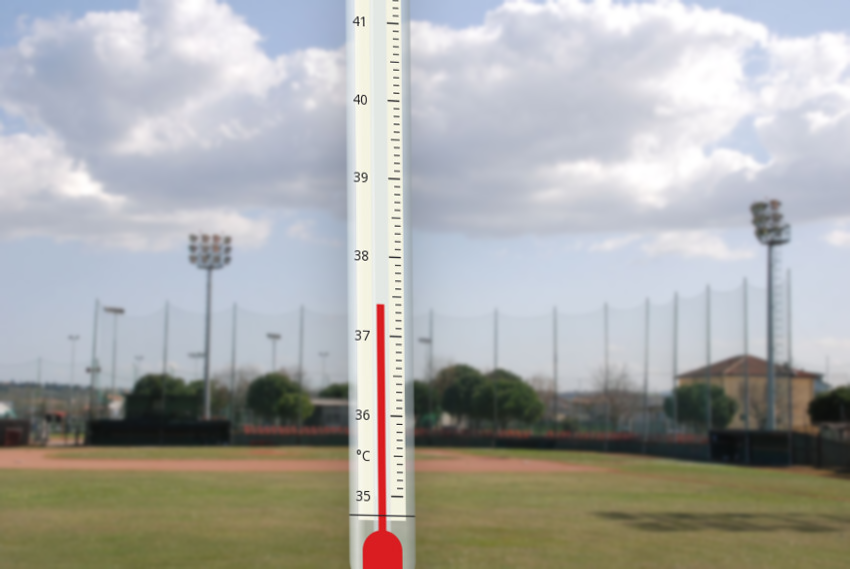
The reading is 37.4 °C
